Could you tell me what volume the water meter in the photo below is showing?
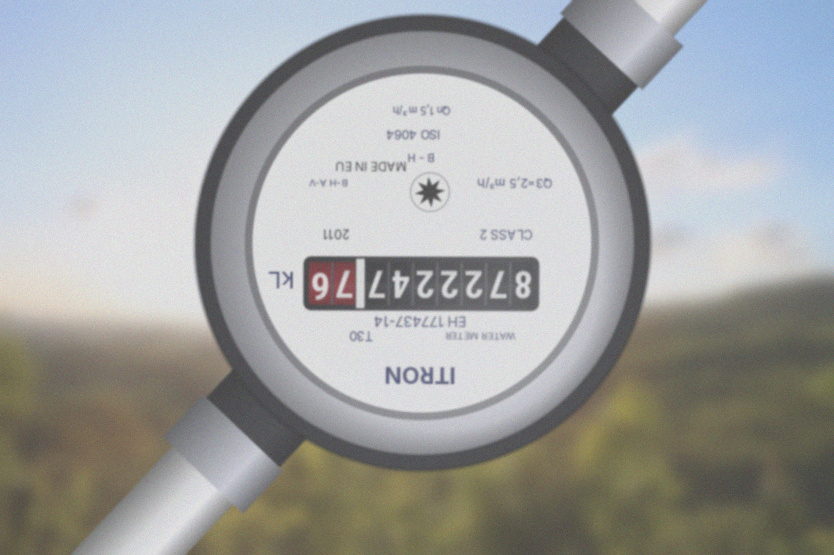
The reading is 8722247.76 kL
